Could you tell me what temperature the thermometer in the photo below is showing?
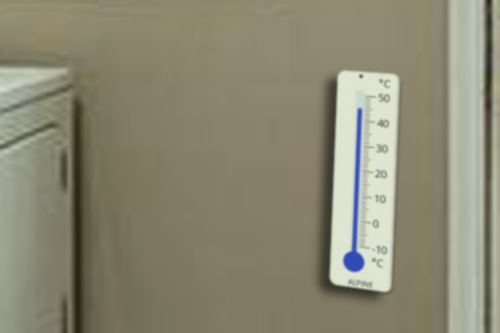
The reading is 45 °C
